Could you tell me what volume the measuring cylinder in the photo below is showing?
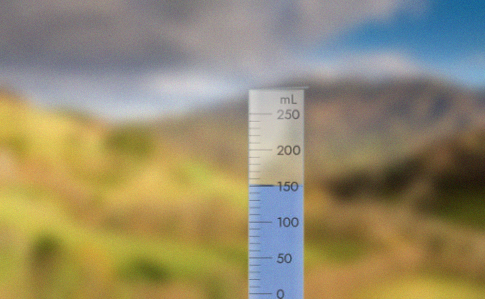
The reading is 150 mL
